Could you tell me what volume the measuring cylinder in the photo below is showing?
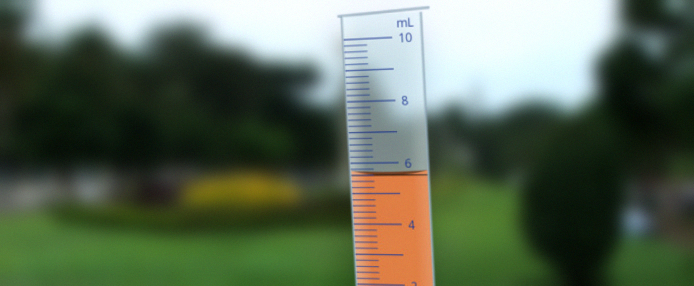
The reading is 5.6 mL
